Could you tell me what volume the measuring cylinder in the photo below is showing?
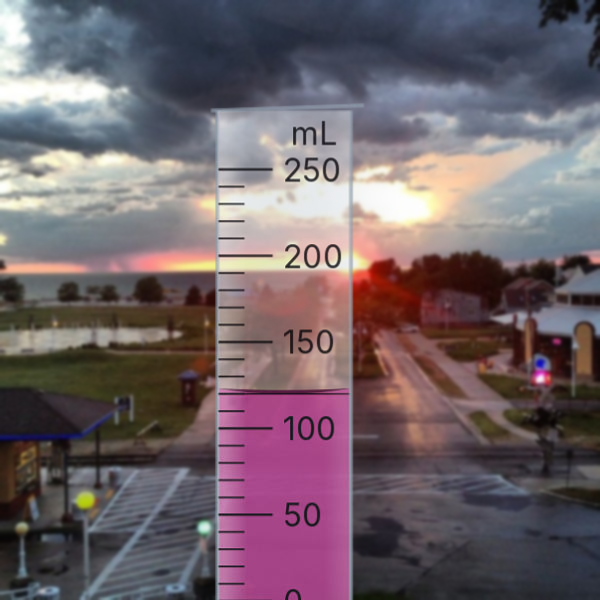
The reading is 120 mL
